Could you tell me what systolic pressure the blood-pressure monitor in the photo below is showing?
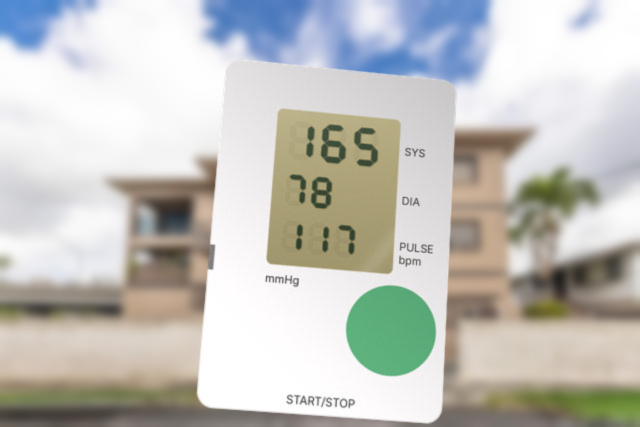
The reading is 165 mmHg
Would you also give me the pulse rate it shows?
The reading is 117 bpm
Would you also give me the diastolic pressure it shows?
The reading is 78 mmHg
